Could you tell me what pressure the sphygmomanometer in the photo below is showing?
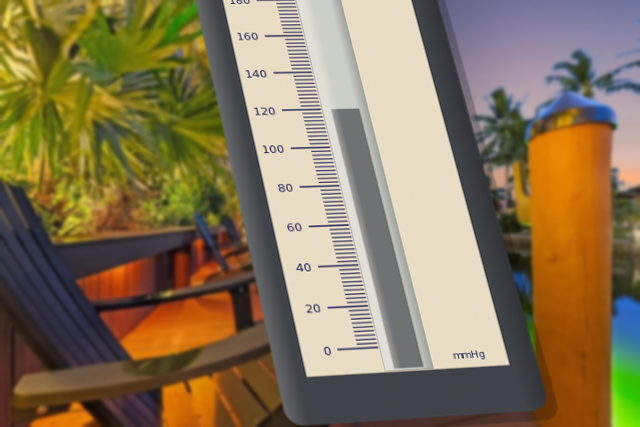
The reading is 120 mmHg
